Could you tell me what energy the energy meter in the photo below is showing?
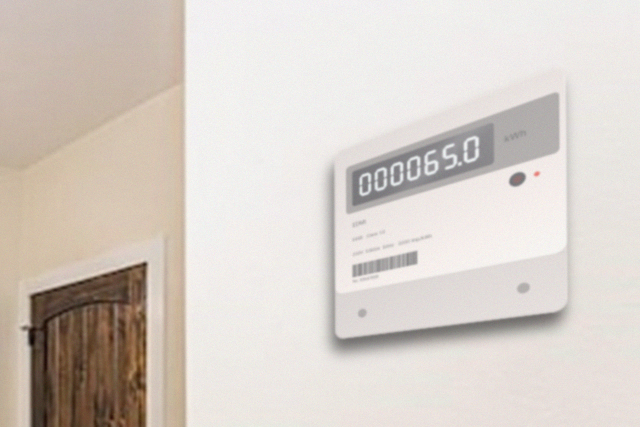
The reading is 65.0 kWh
